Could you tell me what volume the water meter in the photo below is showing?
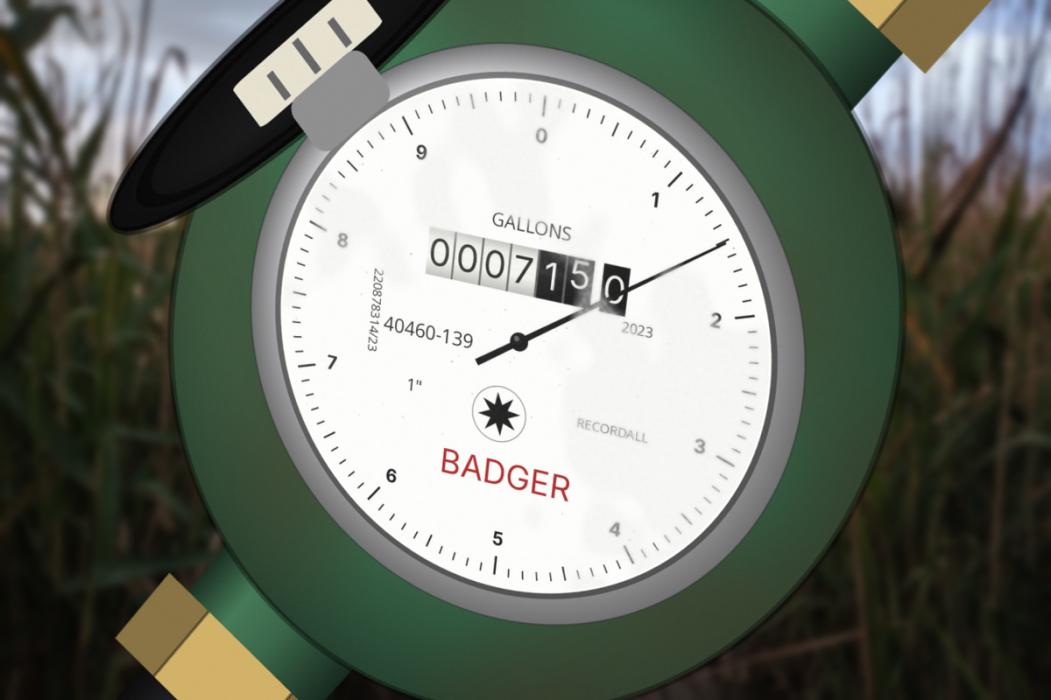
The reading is 7151.5 gal
